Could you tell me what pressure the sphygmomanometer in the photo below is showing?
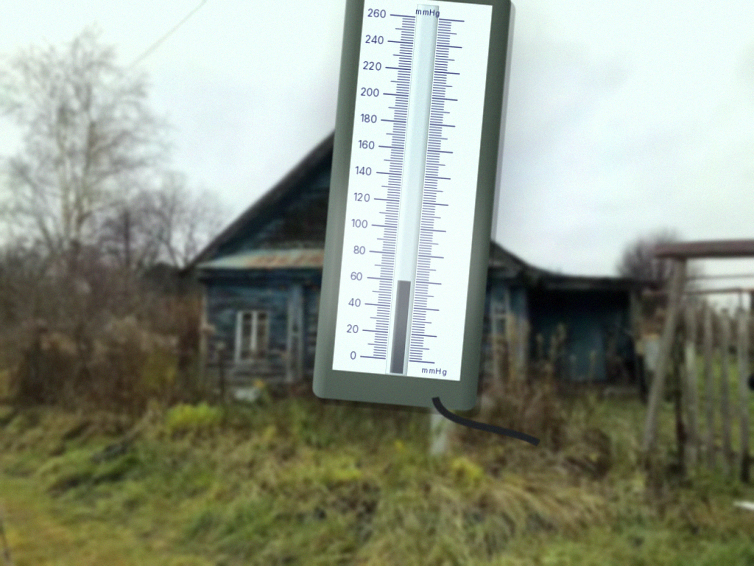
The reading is 60 mmHg
